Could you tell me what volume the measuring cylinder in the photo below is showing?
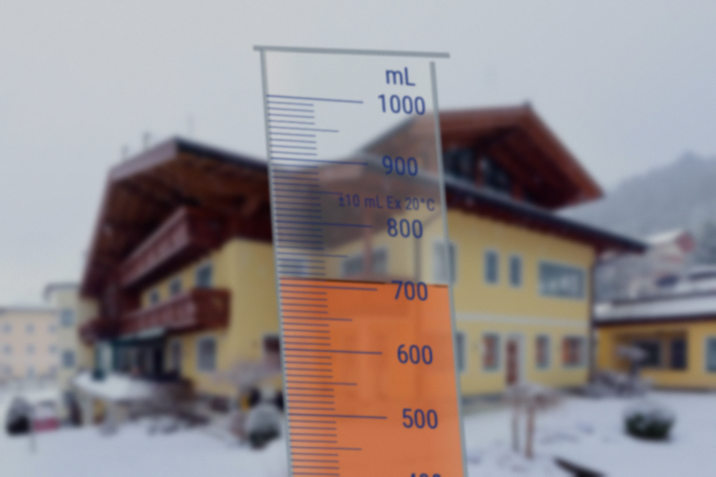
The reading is 710 mL
